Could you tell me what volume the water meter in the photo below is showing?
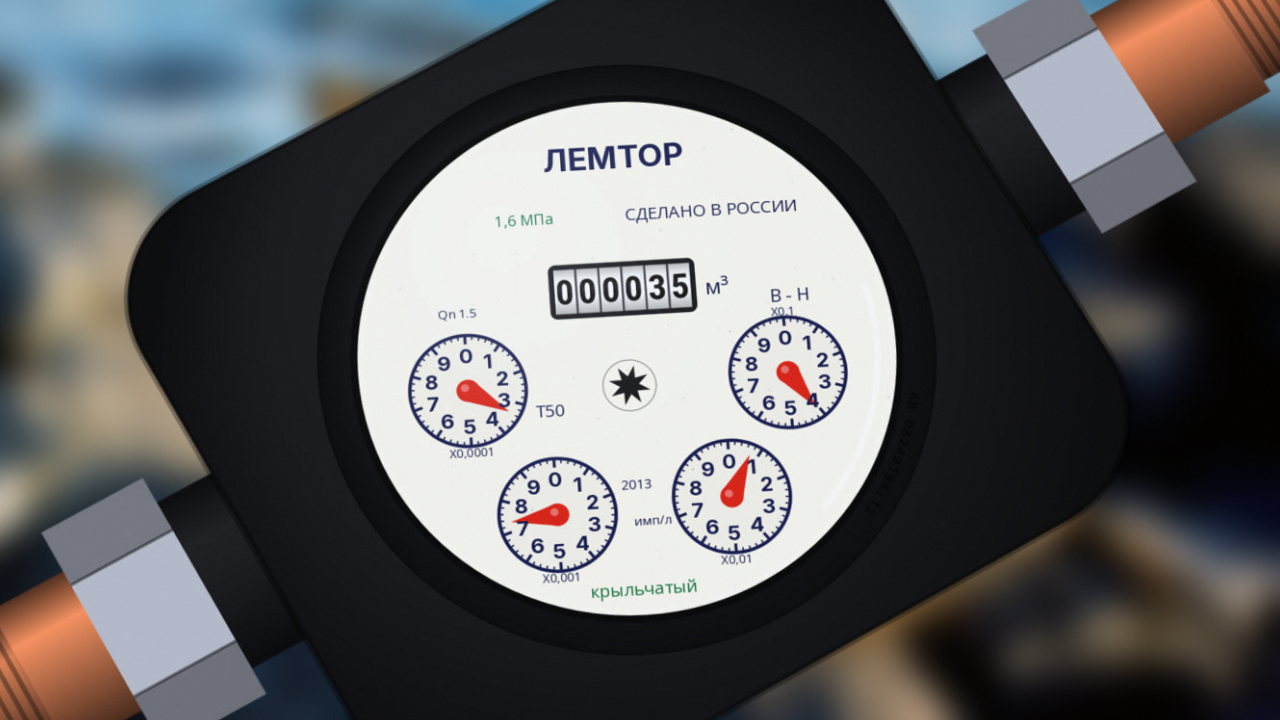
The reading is 35.4073 m³
